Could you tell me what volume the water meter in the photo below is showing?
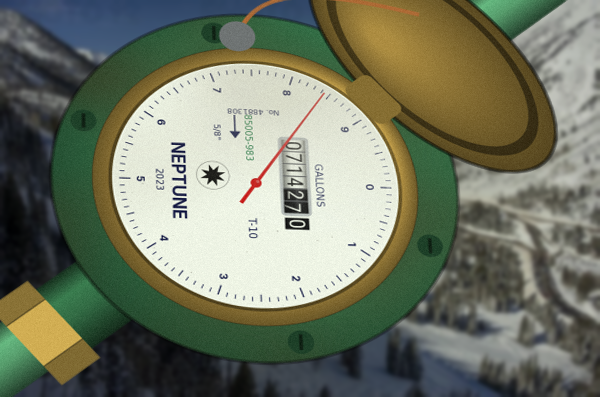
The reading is 714268.4 gal
